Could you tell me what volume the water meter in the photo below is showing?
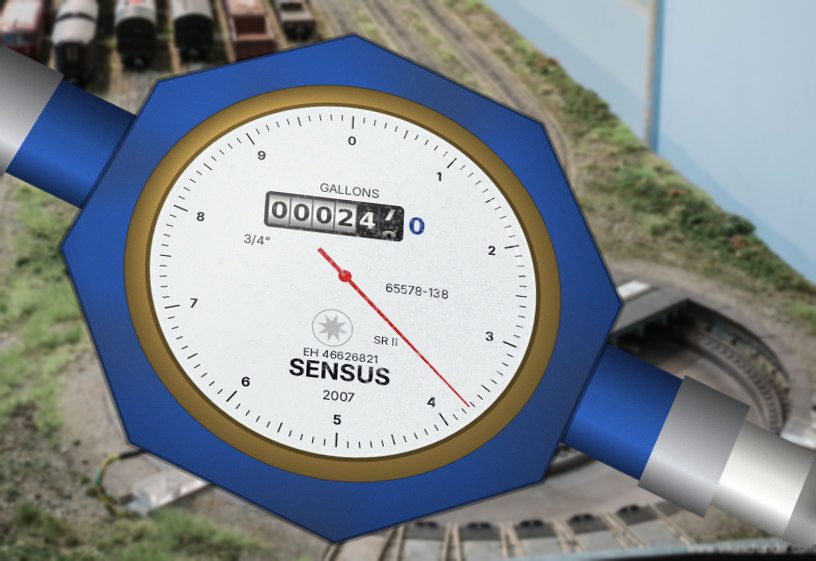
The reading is 2473.7 gal
